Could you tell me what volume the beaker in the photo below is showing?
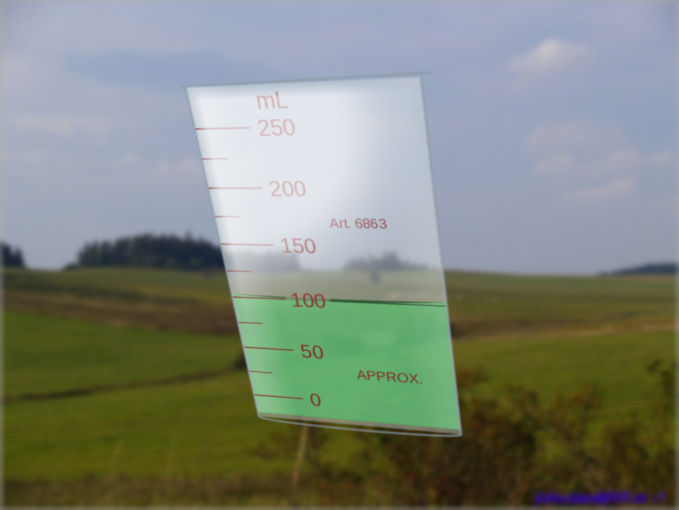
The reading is 100 mL
